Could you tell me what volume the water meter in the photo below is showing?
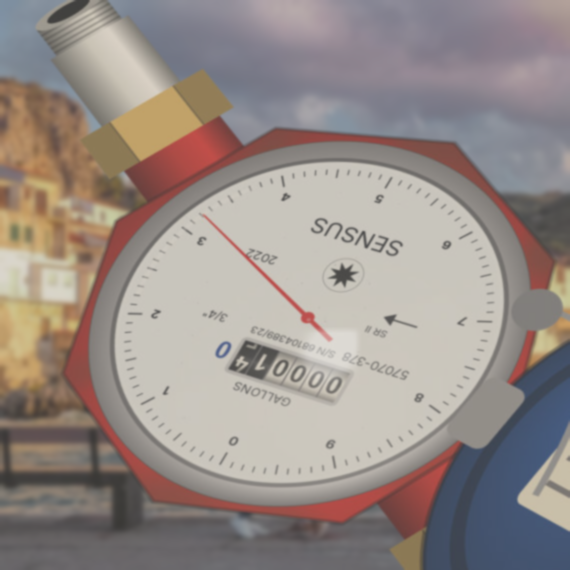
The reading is 143.2 gal
